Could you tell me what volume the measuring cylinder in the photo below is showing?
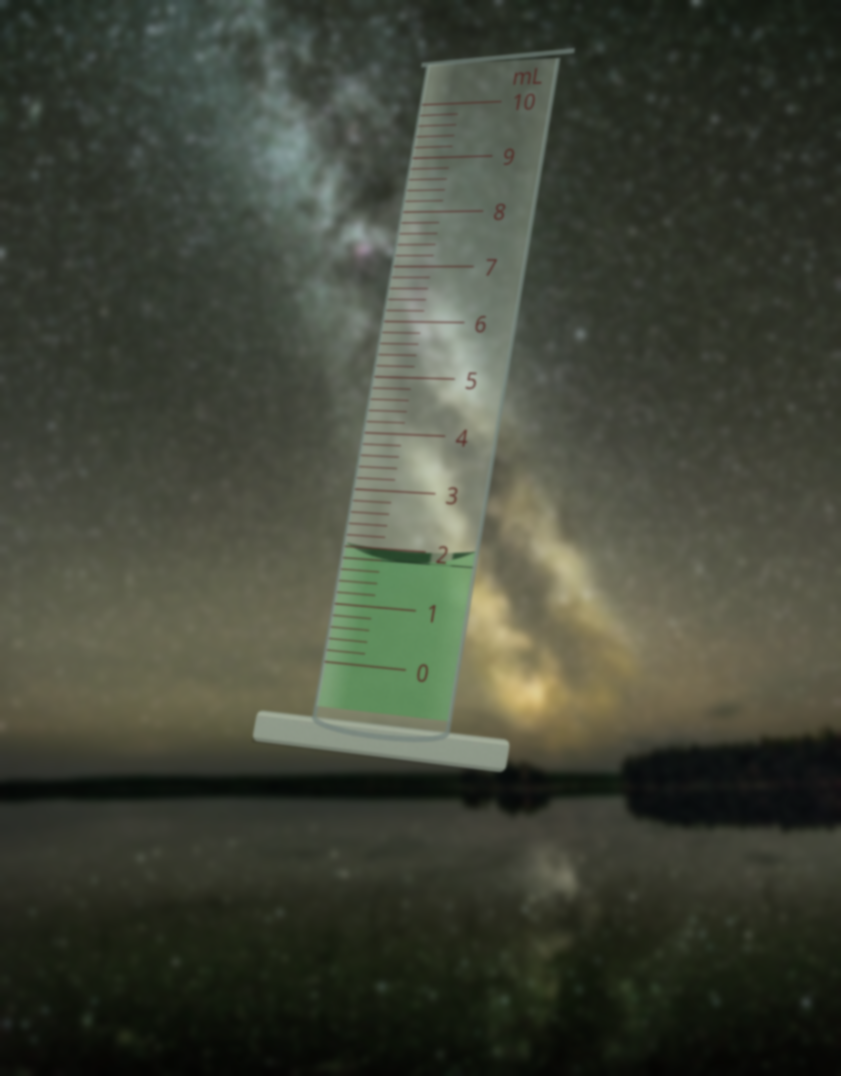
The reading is 1.8 mL
